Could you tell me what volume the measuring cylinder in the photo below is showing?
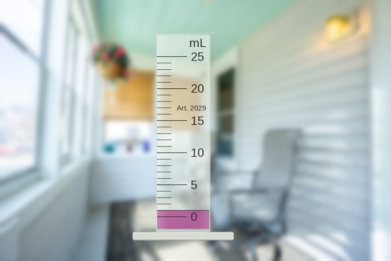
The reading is 1 mL
